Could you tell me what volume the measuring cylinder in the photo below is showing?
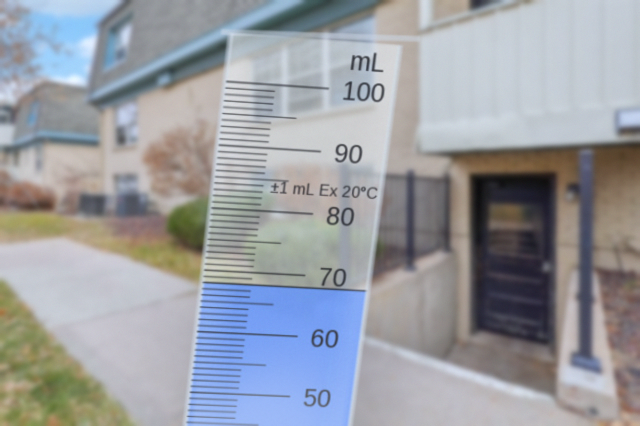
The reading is 68 mL
